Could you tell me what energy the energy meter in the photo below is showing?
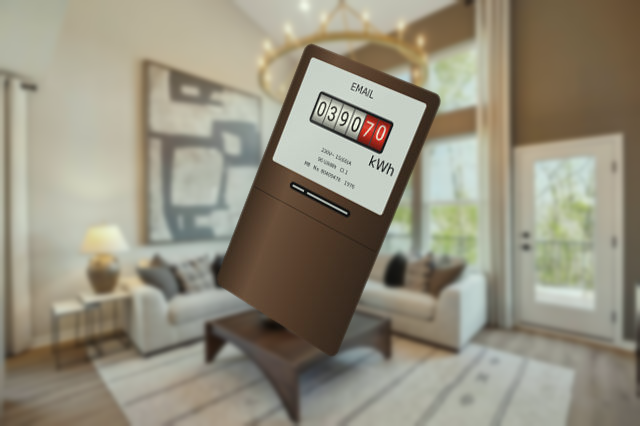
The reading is 390.70 kWh
